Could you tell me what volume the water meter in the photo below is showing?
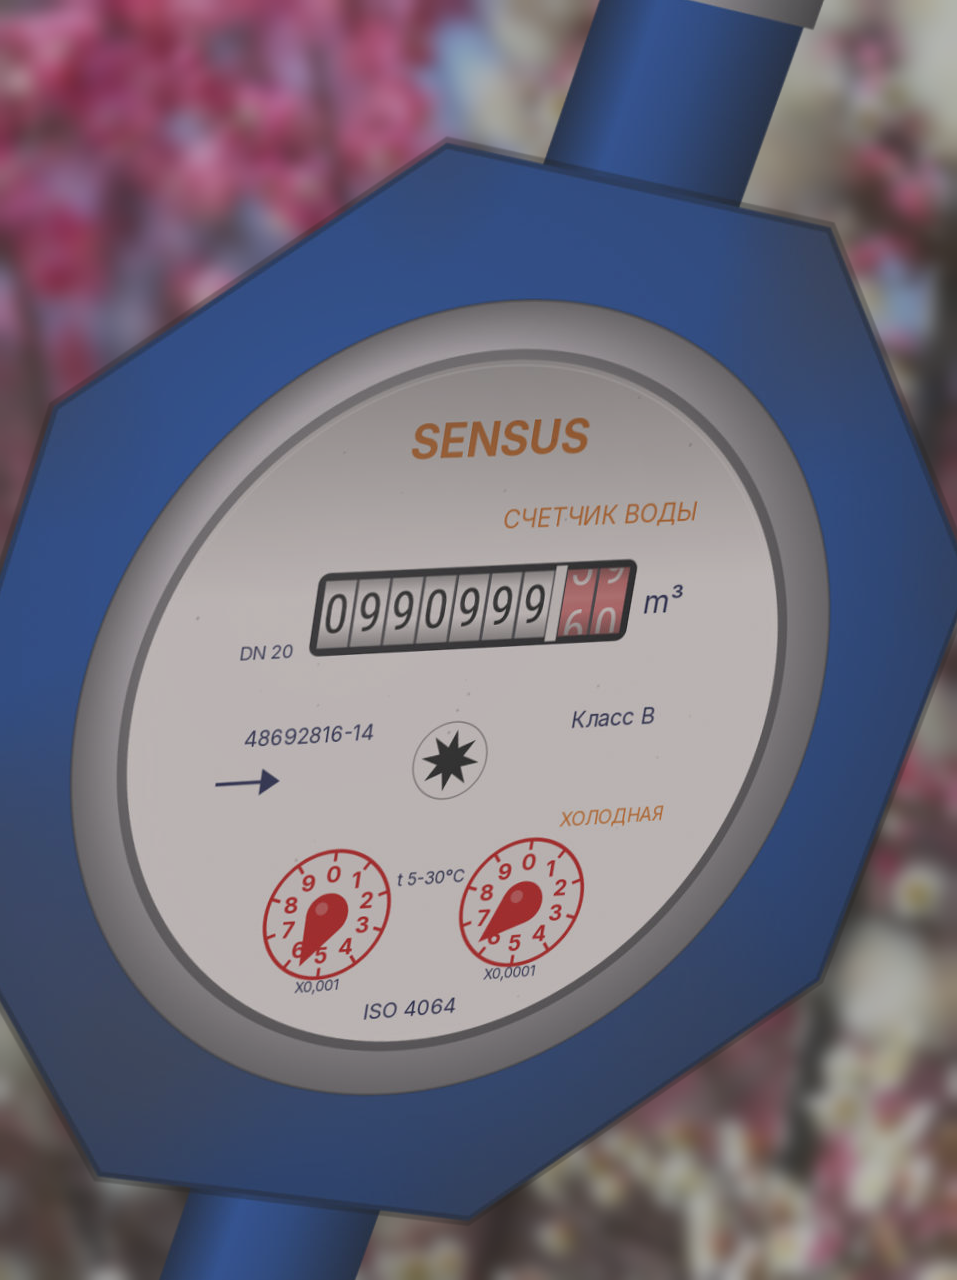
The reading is 990999.5956 m³
